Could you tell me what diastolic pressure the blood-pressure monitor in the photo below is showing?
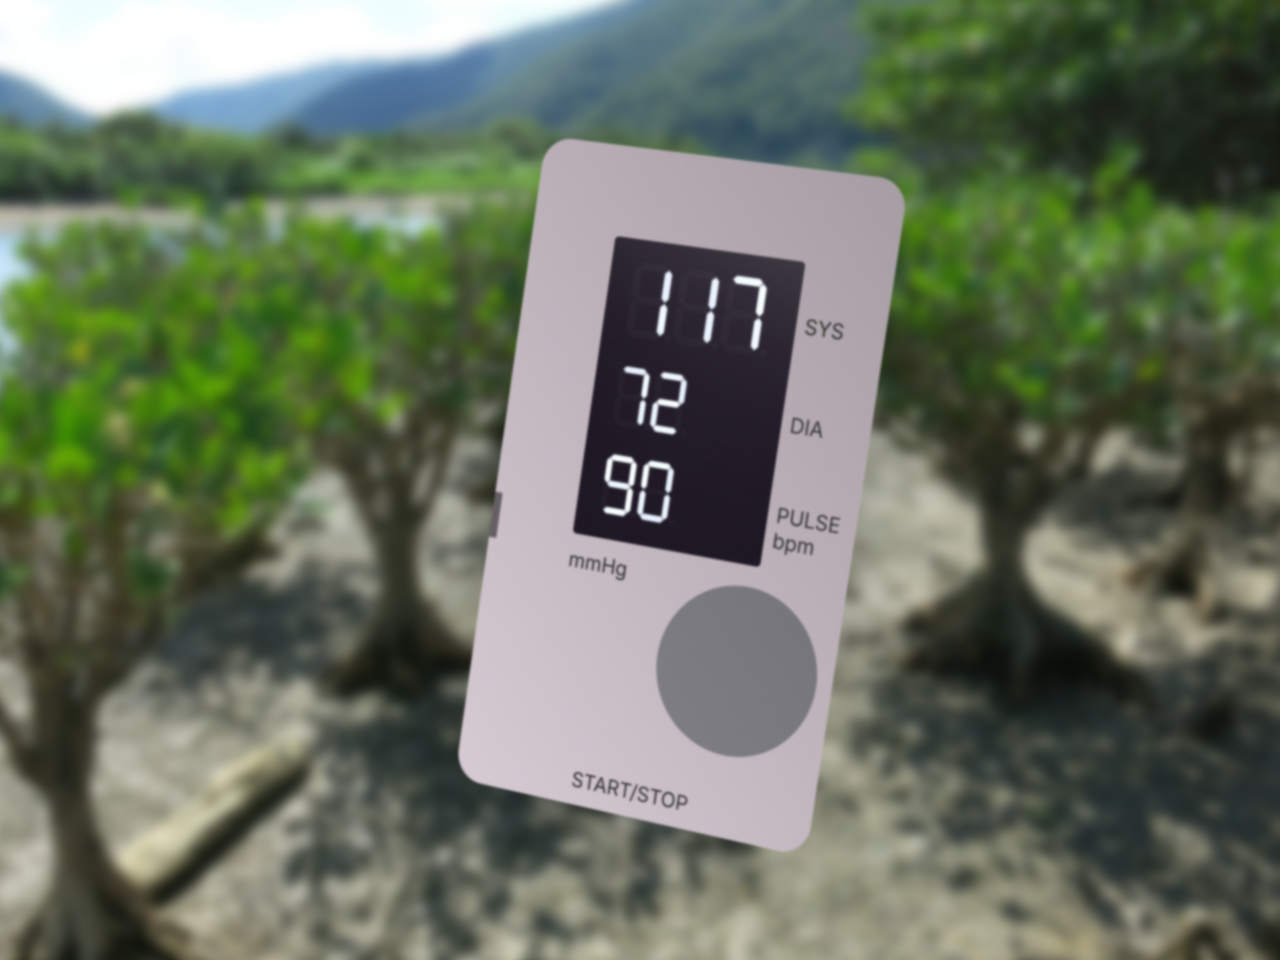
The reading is 72 mmHg
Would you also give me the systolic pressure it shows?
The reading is 117 mmHg
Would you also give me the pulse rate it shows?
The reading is 90 bpm
